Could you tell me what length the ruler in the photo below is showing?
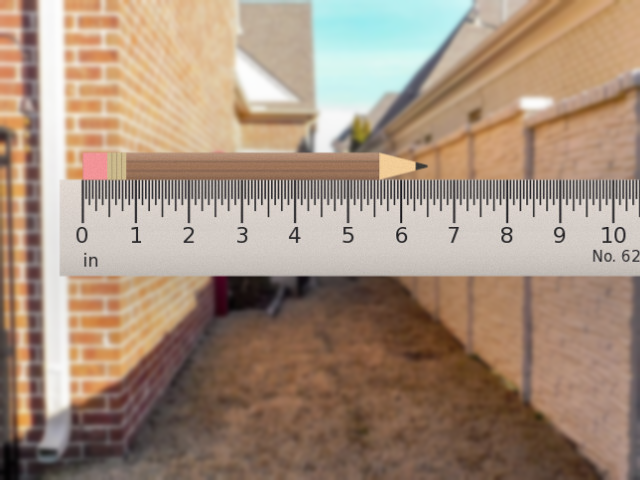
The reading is 6.5 in
